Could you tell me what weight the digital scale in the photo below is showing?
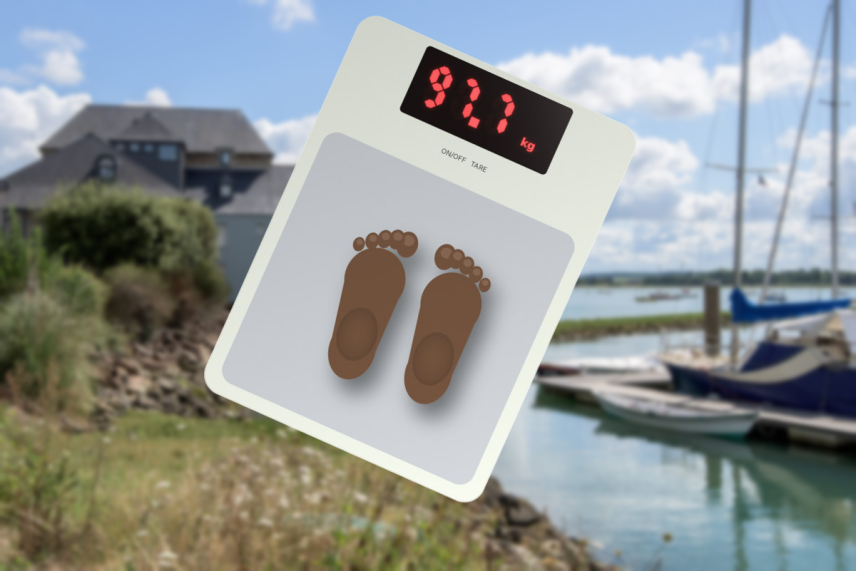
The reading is 97.7 kg
